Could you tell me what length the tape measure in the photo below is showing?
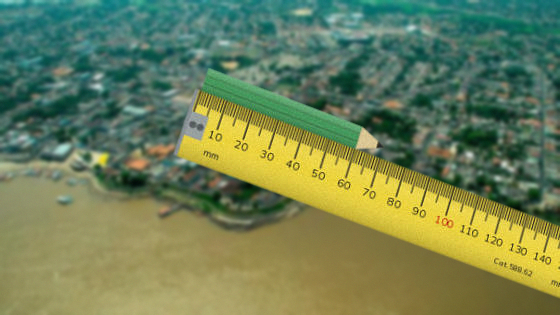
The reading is 70 mm
